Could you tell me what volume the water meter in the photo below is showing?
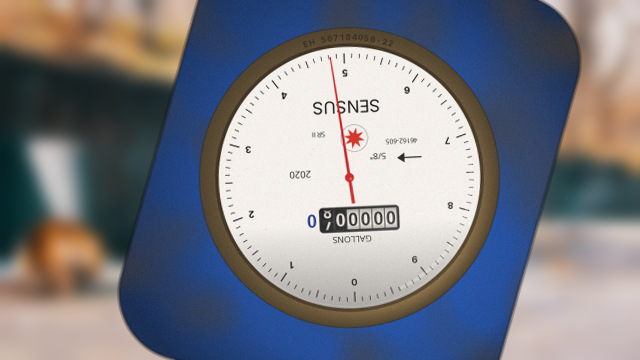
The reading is 74.8 gal
